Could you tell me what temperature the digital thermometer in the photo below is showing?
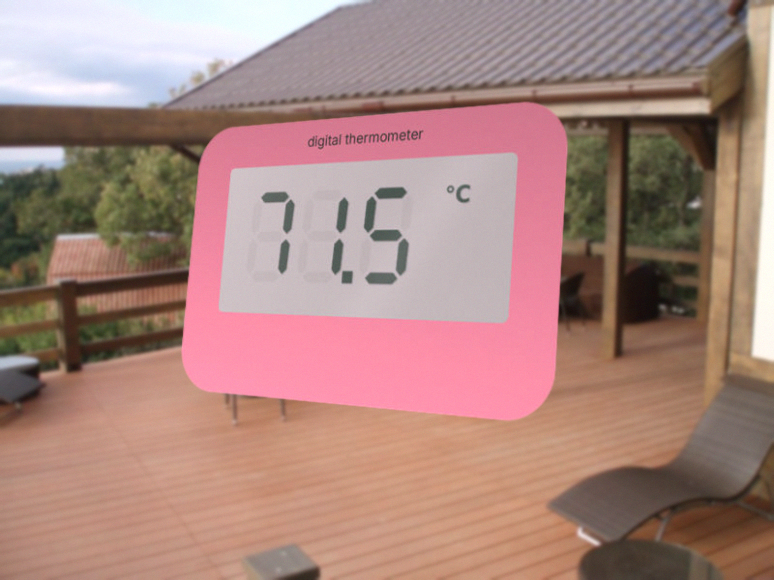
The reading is 71.5 °C
